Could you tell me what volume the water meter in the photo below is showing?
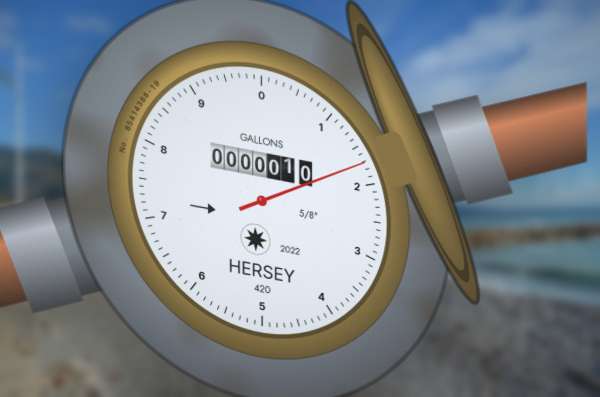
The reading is 11.7 gal
